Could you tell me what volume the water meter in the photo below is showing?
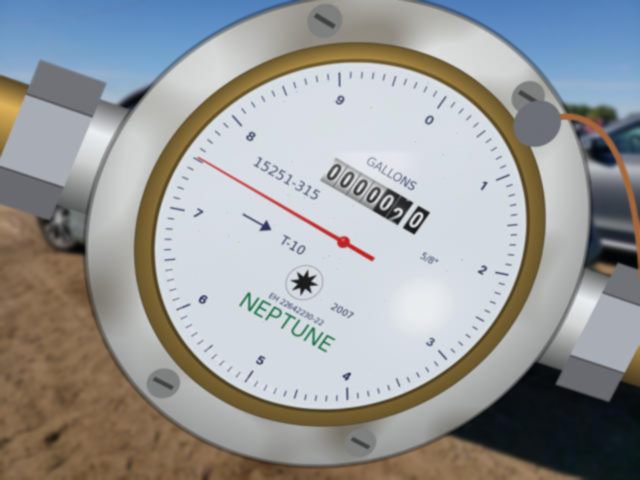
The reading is 17.5 gal
